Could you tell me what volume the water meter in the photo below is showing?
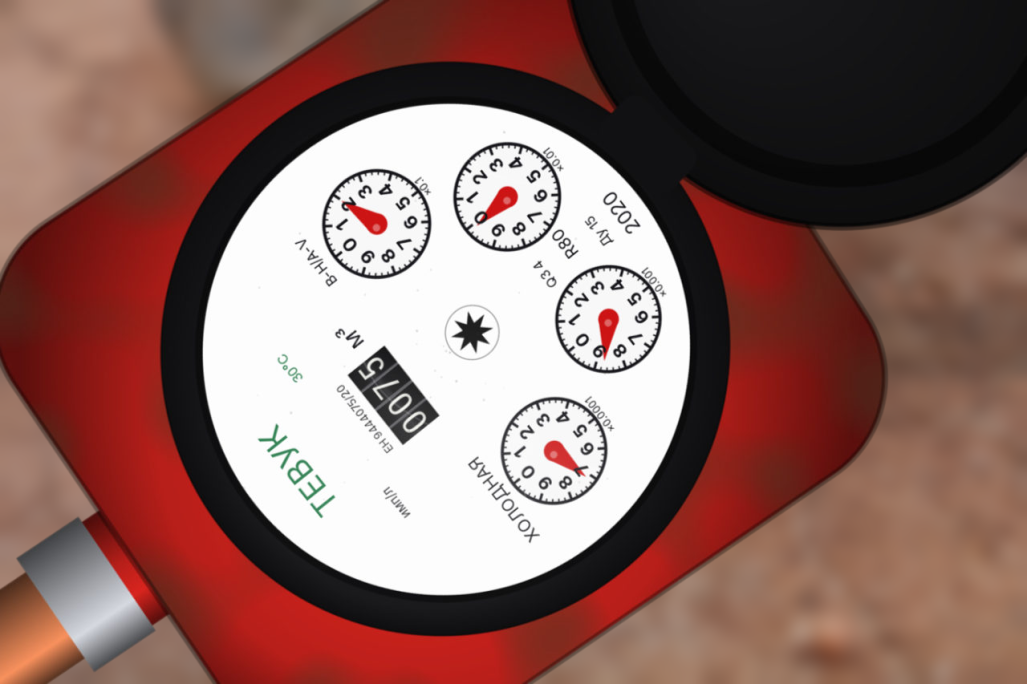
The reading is 75.1987 m³
